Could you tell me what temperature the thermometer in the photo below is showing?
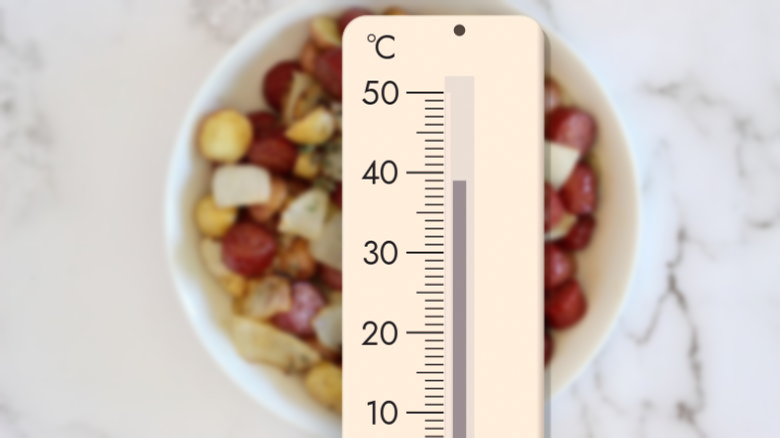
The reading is 39 °C
